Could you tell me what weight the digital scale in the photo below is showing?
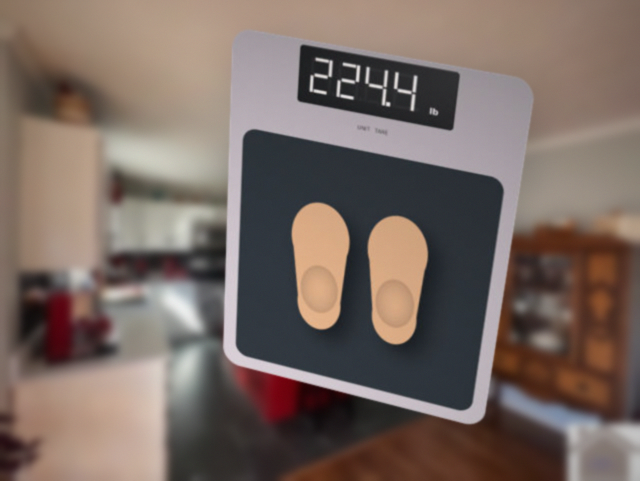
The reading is 224.4 lb
